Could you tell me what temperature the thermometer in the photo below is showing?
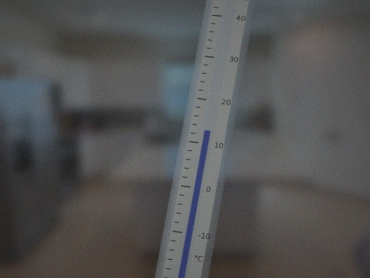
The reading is 13 °C
